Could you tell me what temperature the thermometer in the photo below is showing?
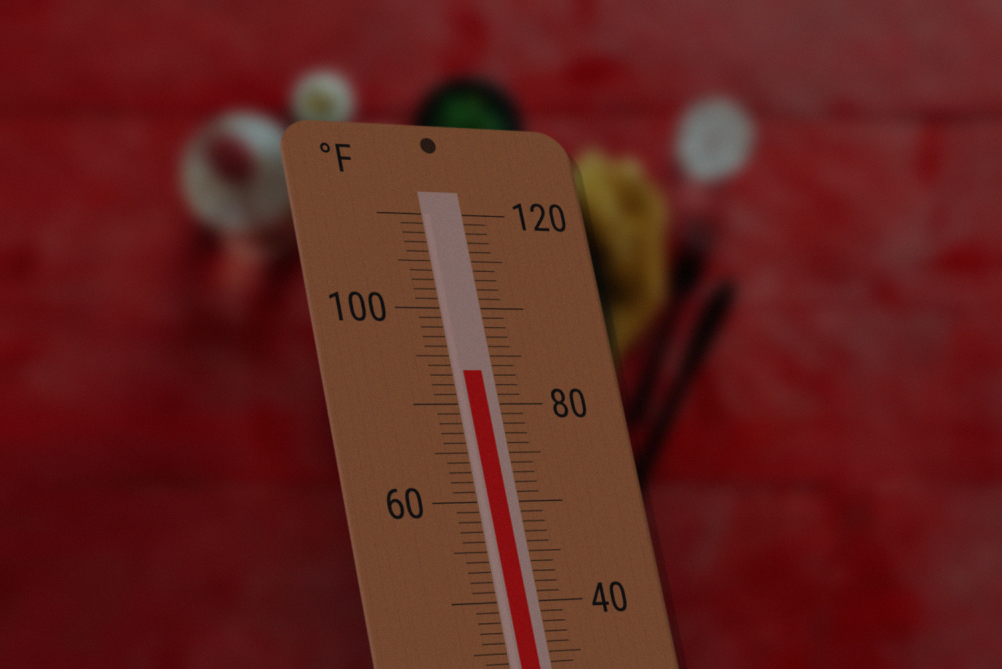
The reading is 87 °F
